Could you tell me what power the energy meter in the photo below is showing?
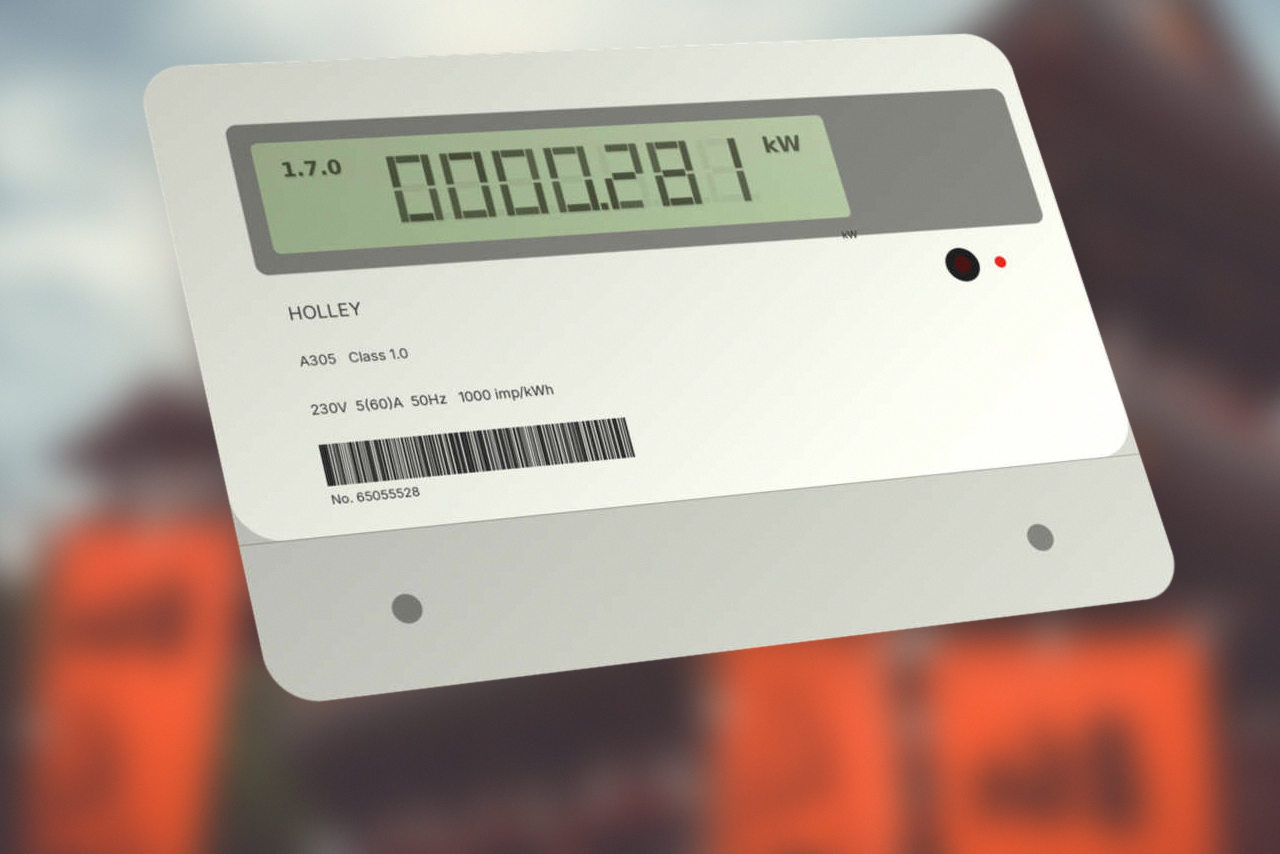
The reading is 0.281 kW
